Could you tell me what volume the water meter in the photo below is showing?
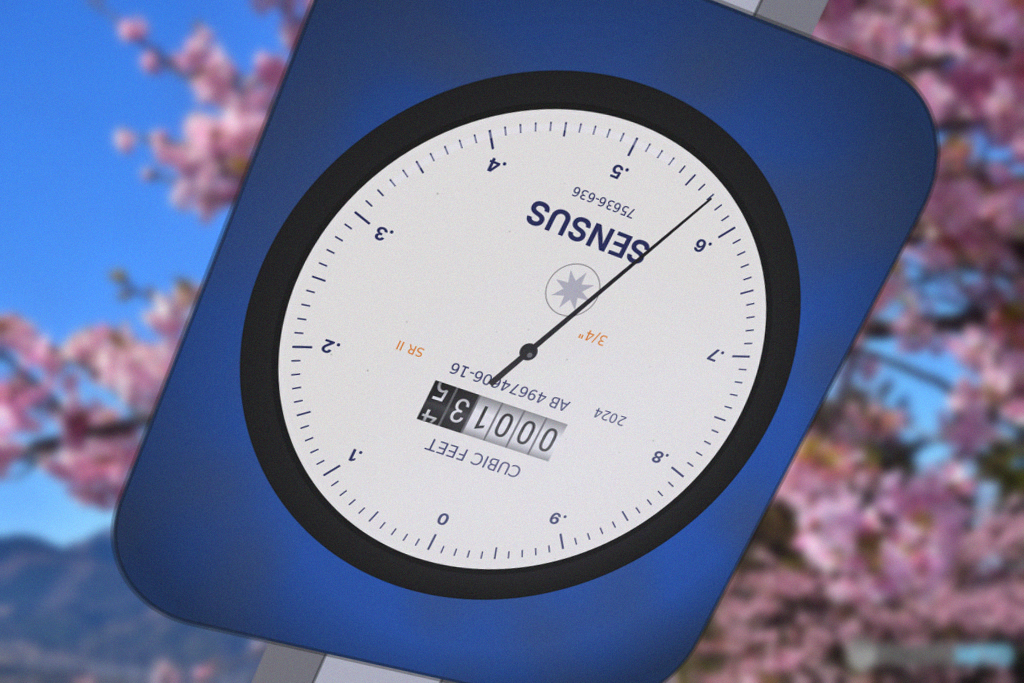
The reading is 134.57 ft³
